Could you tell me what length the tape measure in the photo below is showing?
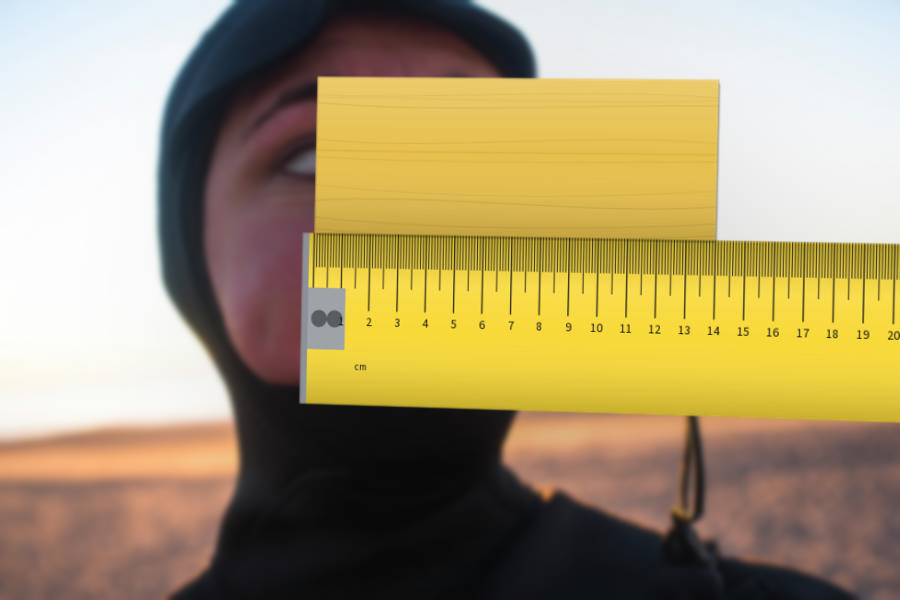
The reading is 14 cm
